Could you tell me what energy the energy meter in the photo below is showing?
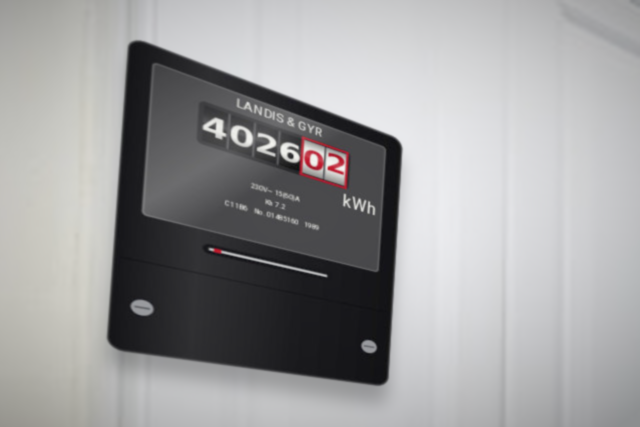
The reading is 4026.02 kWh
